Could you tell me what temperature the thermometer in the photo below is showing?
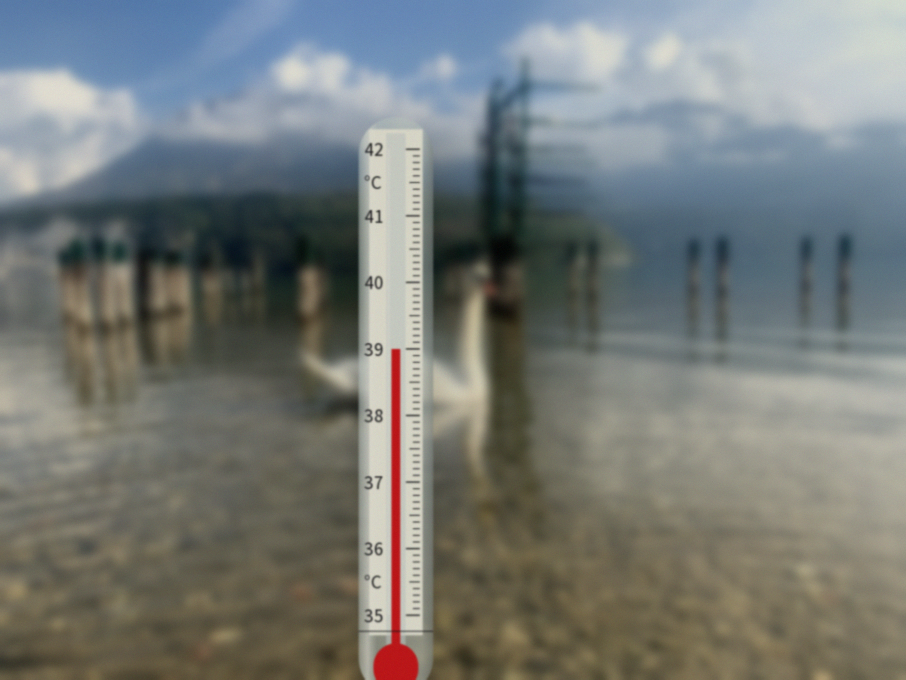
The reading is 39 °C
